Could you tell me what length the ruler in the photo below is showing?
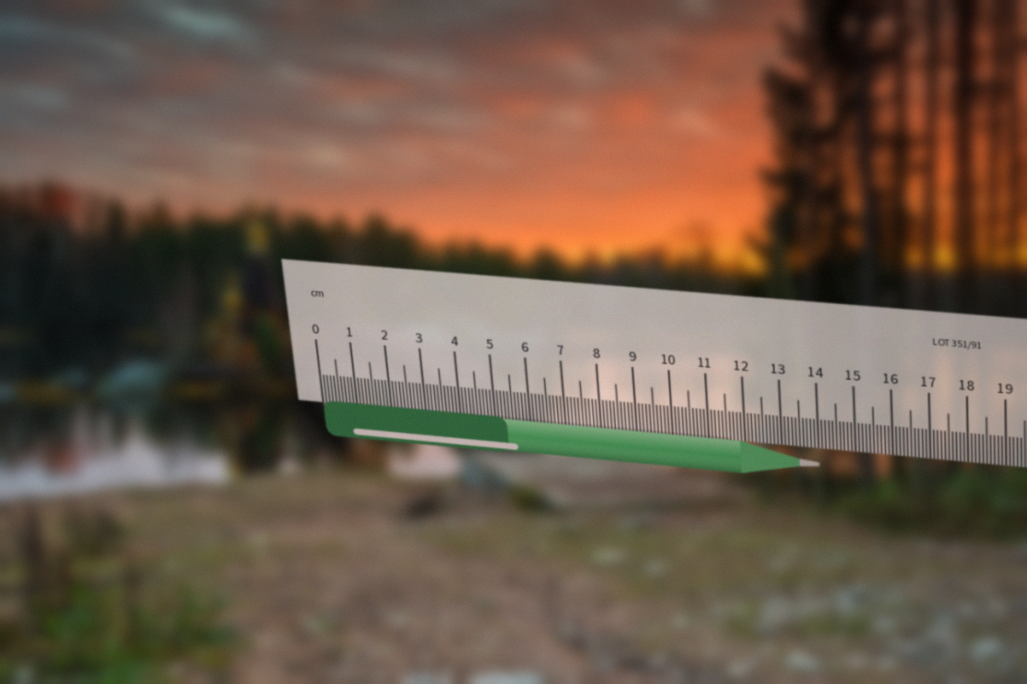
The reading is 14 cm
